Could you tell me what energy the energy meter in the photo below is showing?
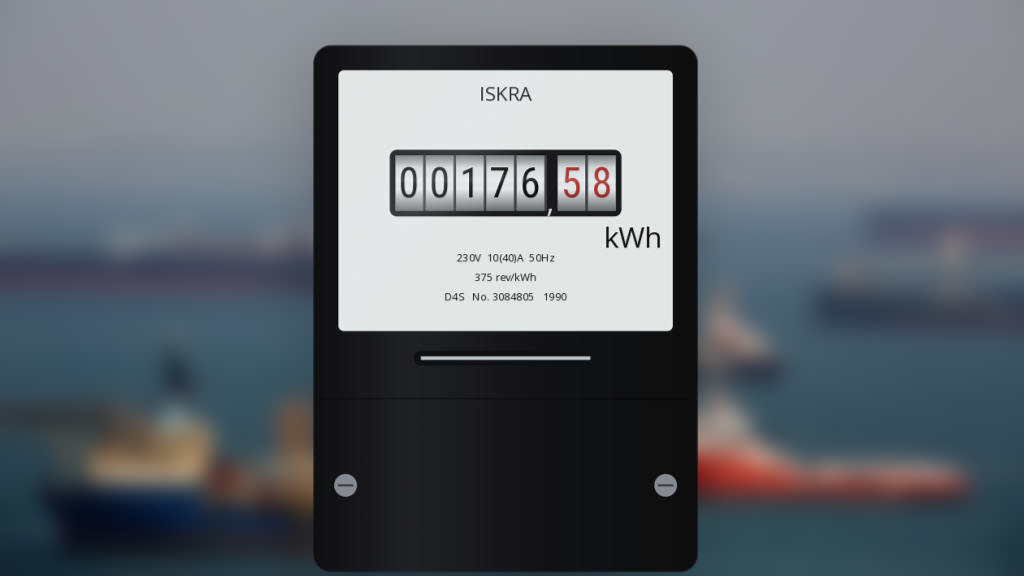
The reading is 176.58 kWh
